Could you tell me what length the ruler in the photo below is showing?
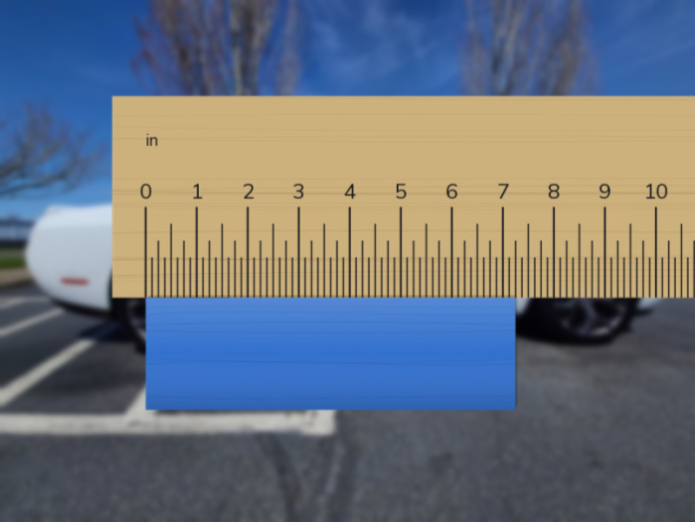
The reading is 7.25 in
